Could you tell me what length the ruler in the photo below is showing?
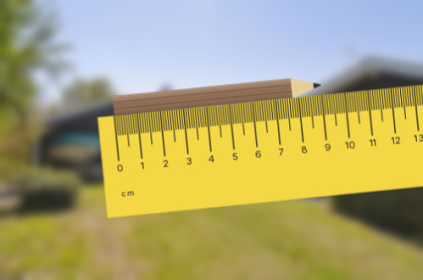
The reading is 9 cm
